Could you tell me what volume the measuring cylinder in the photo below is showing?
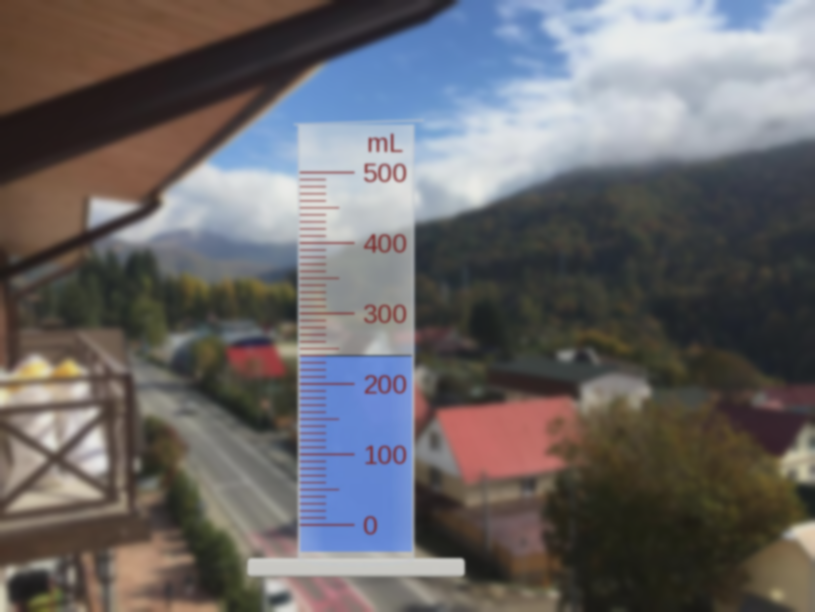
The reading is 240 mL
